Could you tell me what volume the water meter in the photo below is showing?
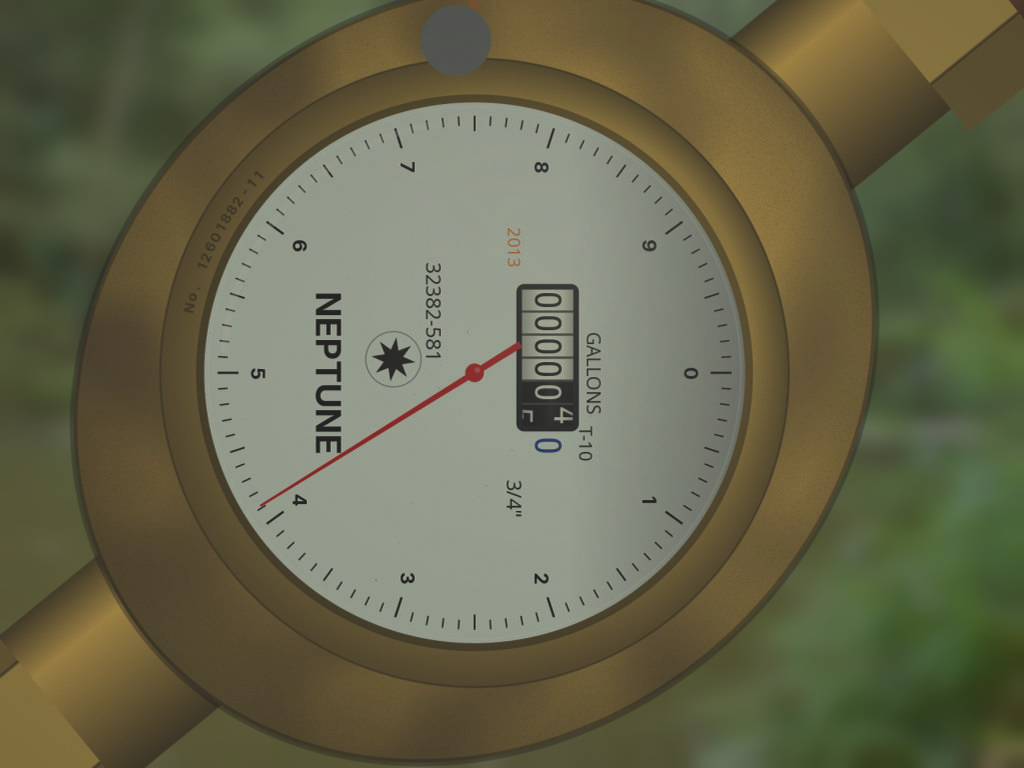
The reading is 44.1 gal
